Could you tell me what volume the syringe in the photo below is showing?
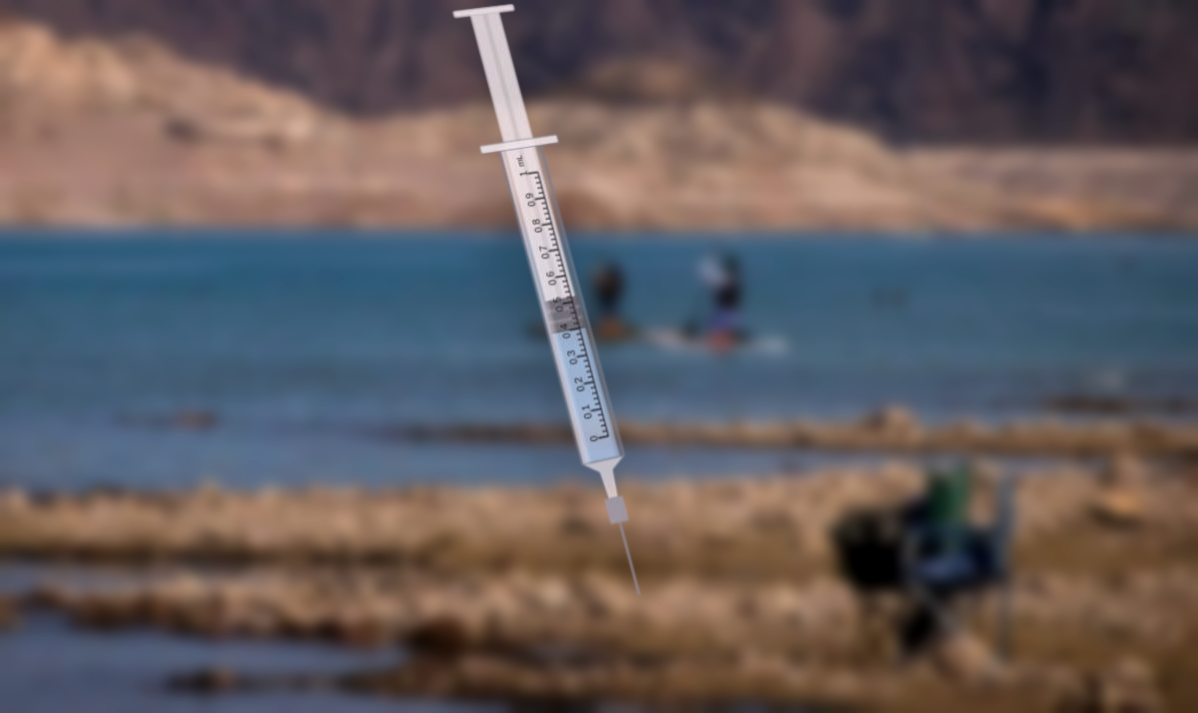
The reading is 0.4 mL
